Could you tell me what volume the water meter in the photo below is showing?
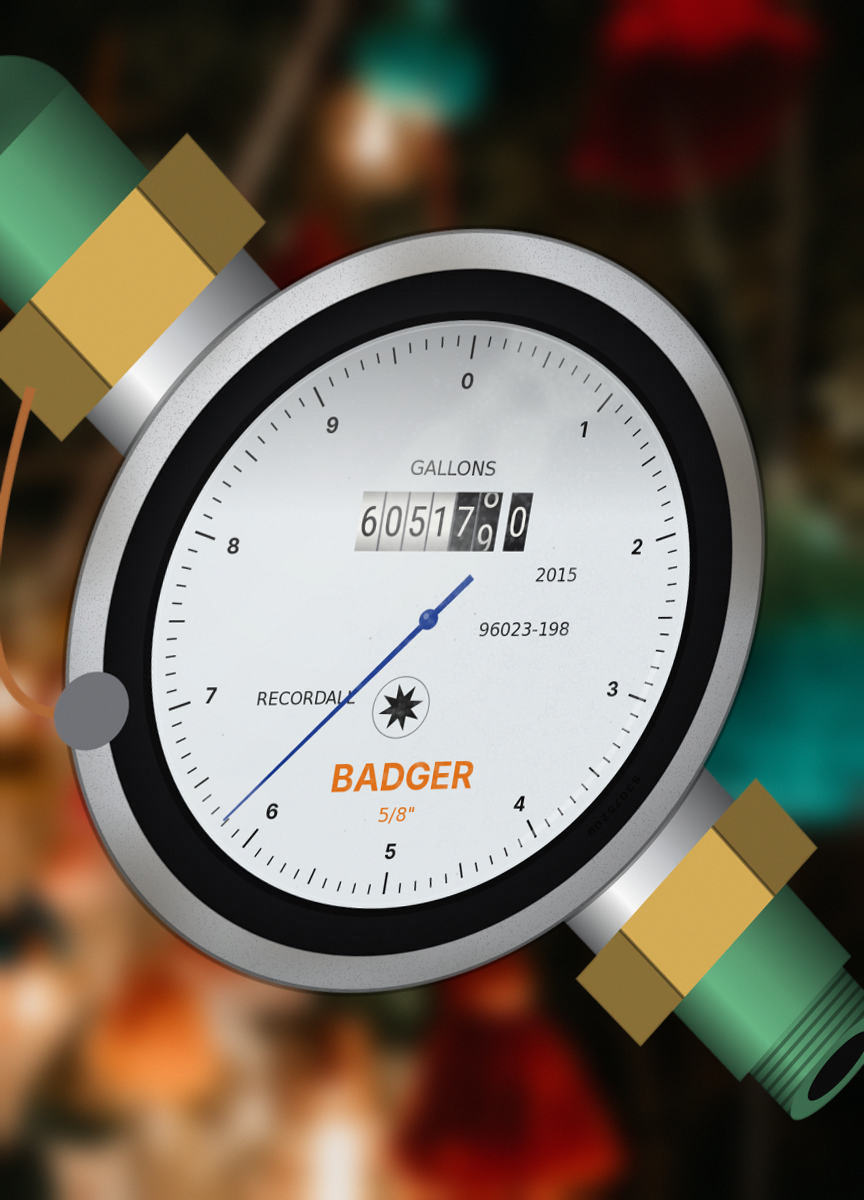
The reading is 6051786.2 gal
